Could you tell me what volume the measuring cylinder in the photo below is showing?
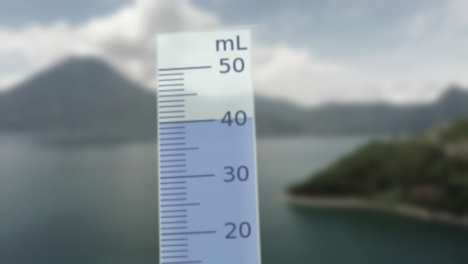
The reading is 40 mL
